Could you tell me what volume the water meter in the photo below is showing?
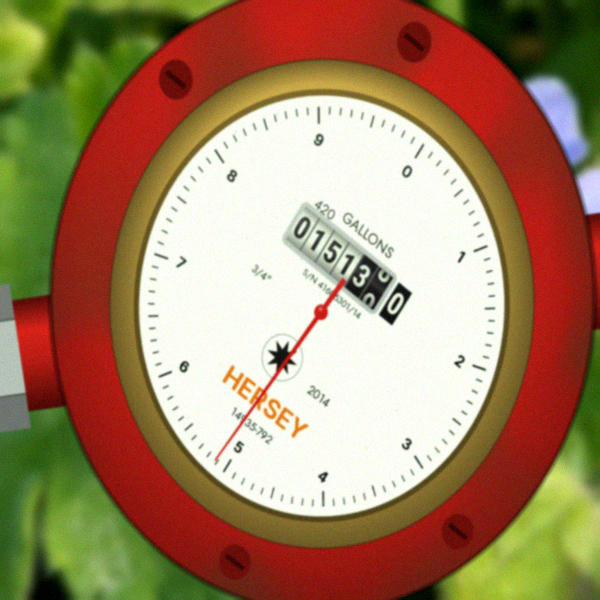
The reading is 151385.1 gal
